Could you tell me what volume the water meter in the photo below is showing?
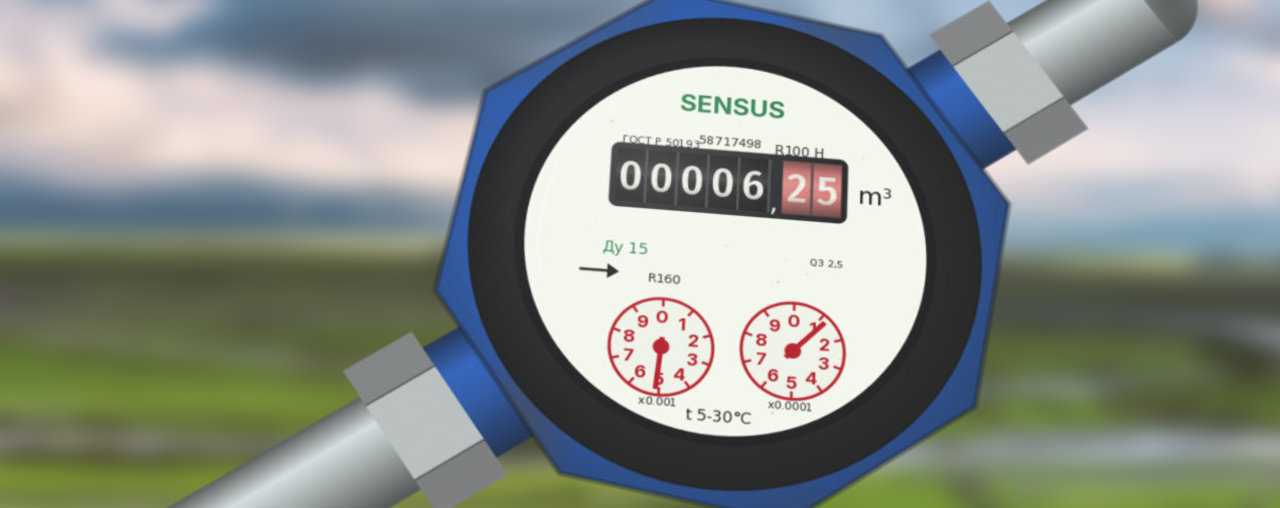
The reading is 6.2551 m³
